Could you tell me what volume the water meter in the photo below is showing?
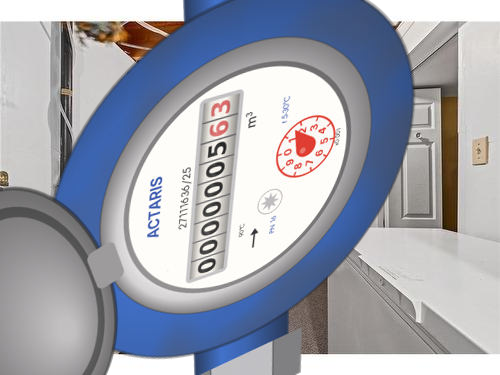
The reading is 5.631 m³
